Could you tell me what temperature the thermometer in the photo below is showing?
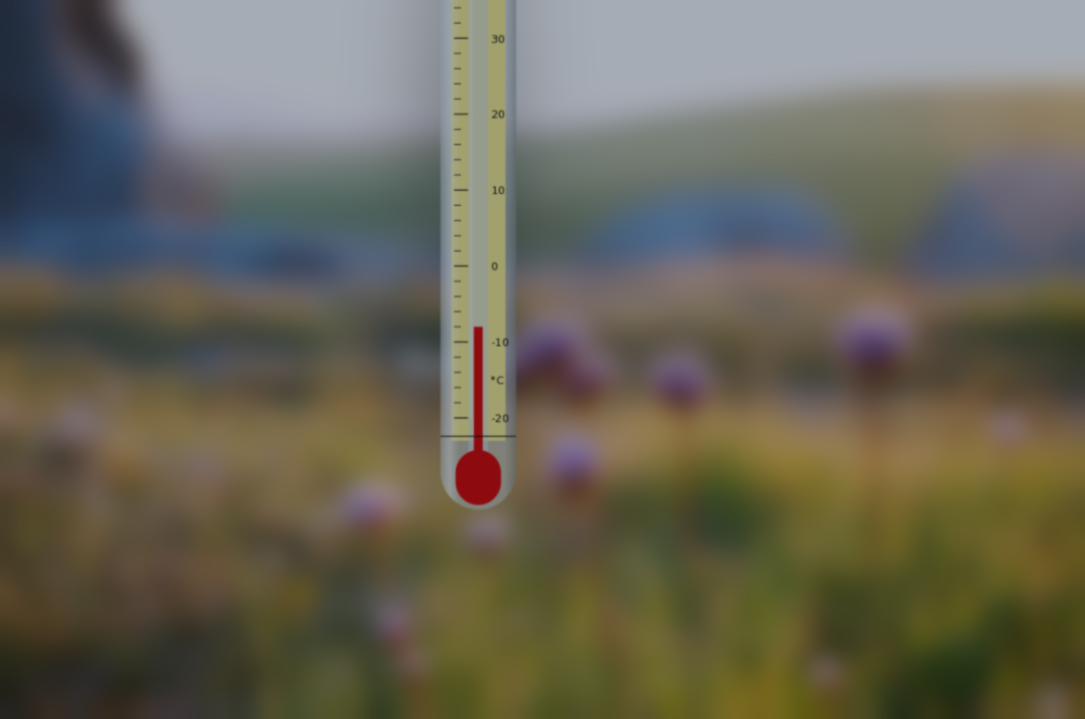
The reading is -8 °C
